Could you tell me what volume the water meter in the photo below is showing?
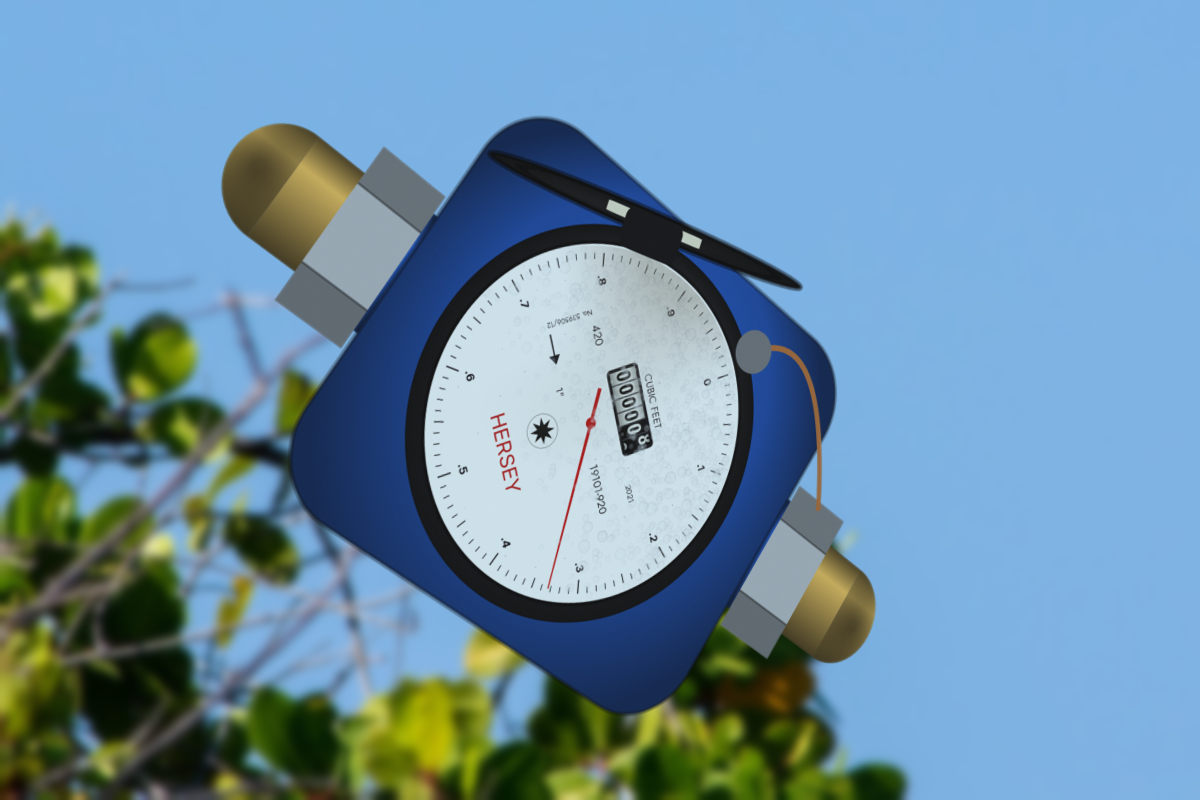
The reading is 8.33 ft³
